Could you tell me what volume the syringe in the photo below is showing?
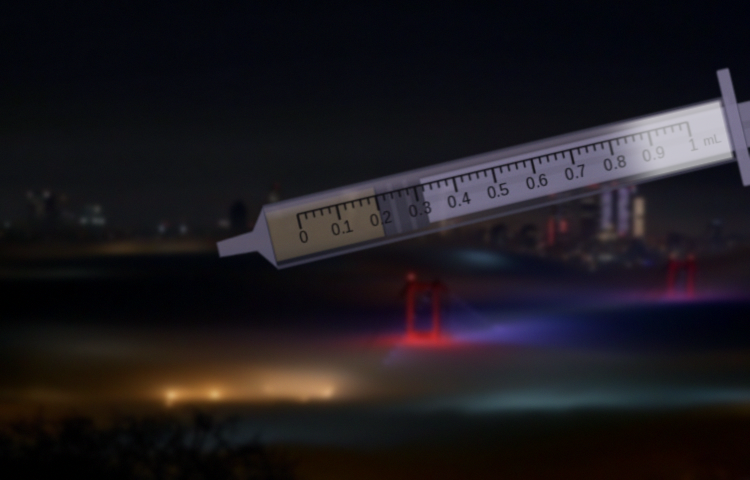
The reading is 0.2 mL
